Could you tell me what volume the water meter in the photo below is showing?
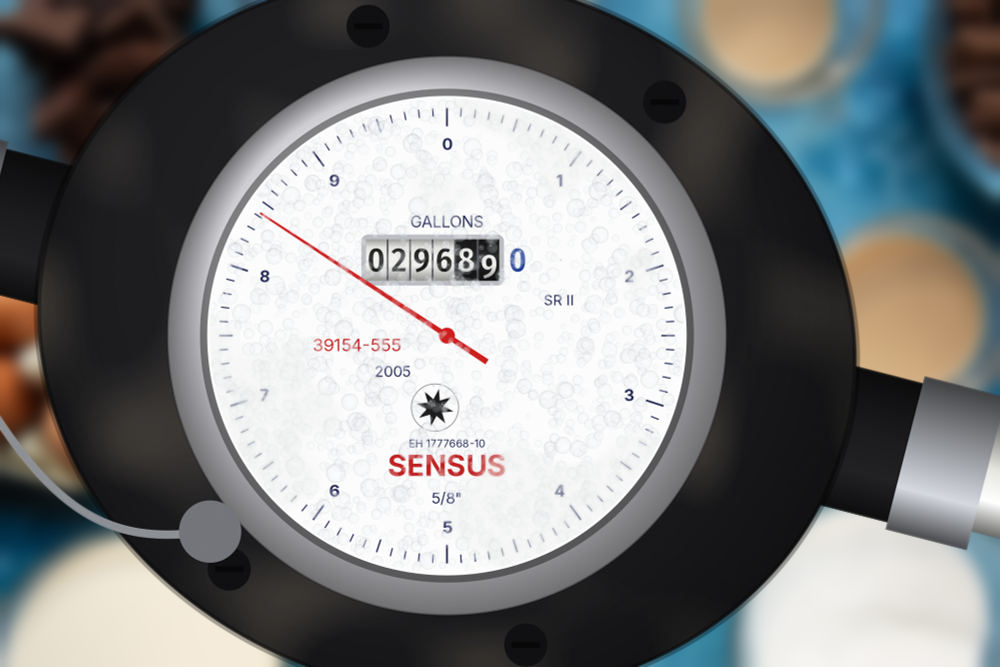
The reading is 296888.4 gal
